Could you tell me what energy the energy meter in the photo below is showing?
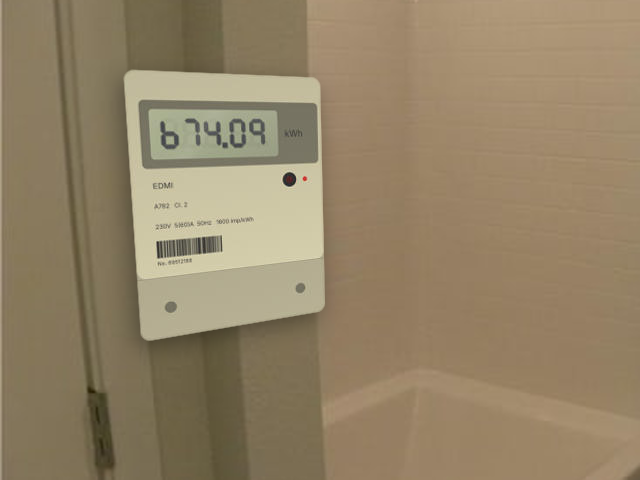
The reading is 674.09 kWh
